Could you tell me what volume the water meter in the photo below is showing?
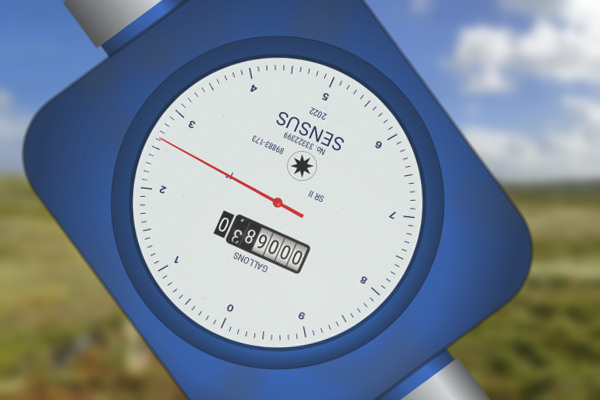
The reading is 6832.6 gal
